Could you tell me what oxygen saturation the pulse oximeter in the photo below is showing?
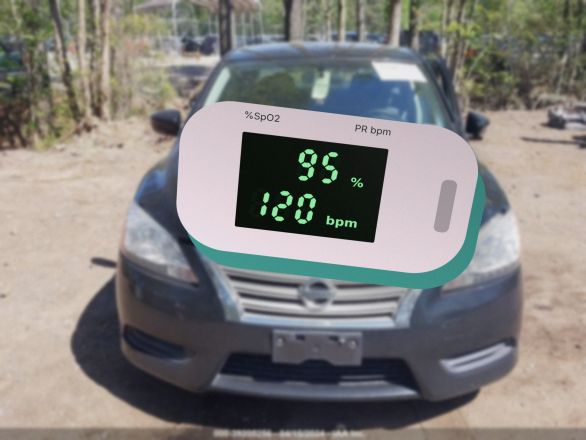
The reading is 95 %
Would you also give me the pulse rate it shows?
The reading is 120 bpm
